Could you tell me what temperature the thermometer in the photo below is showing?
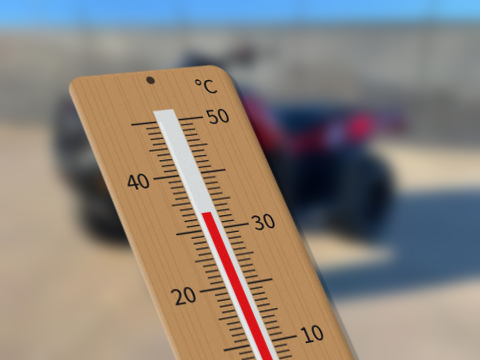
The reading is 33 °C
